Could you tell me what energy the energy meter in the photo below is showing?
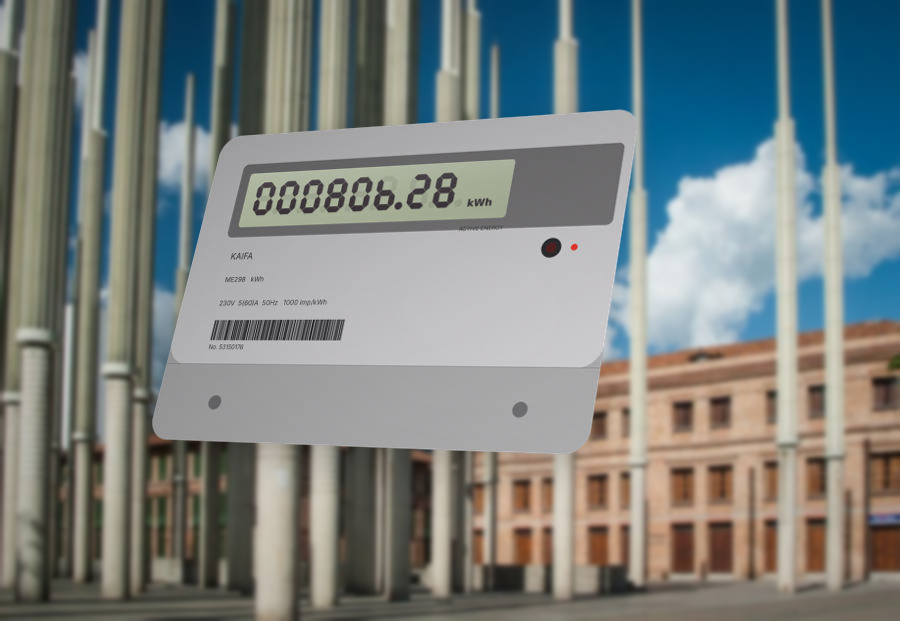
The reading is 806.28 kWh
